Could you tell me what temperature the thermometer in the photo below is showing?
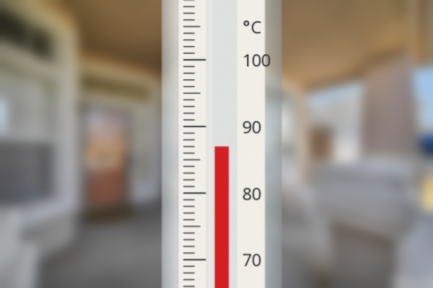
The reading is 87 °C
